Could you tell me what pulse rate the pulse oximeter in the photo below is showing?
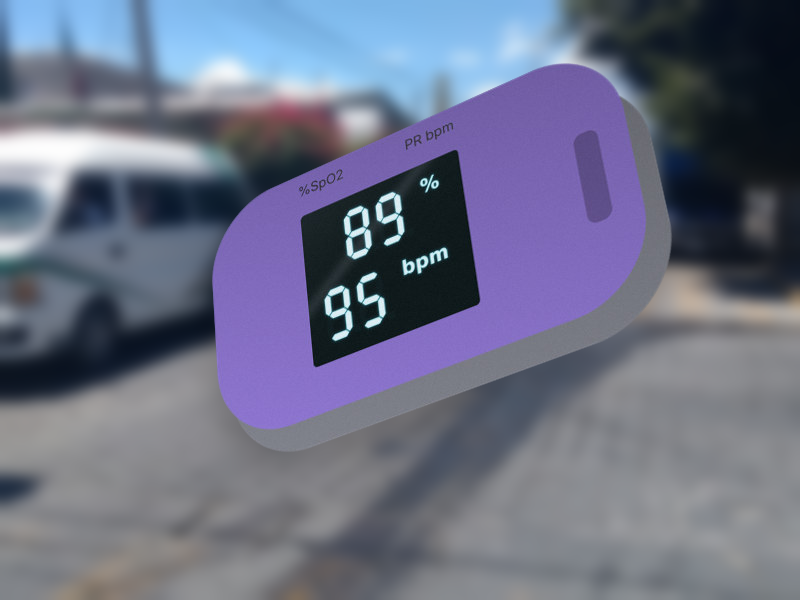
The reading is 95 bpm
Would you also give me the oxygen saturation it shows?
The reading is 89 %
